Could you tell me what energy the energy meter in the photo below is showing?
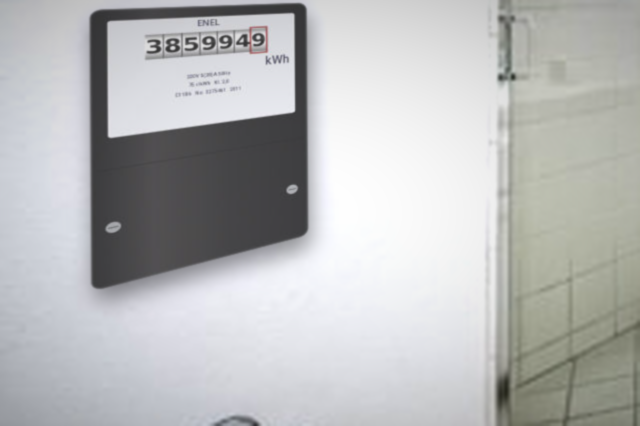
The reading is 385994.9 kWh
